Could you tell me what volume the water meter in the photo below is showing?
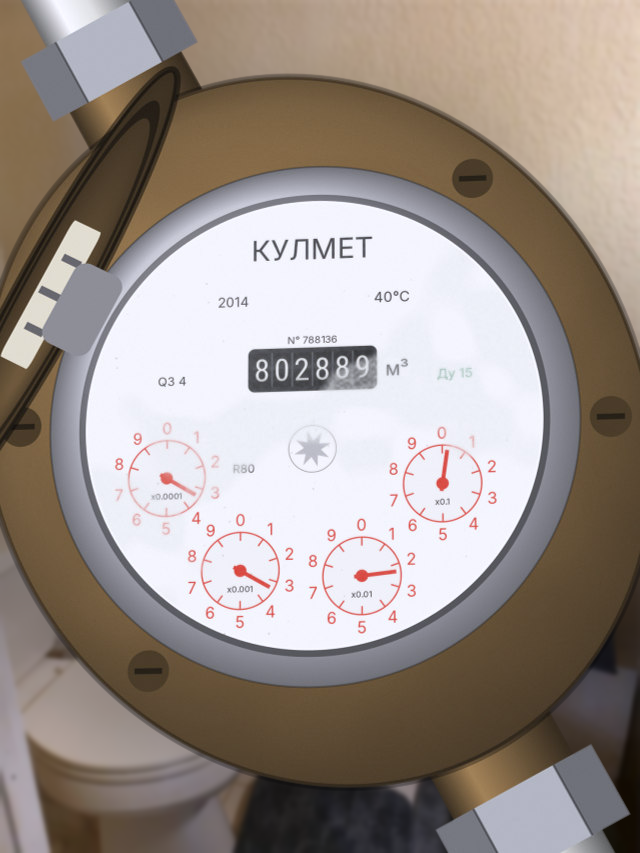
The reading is 802889.0233 m³
